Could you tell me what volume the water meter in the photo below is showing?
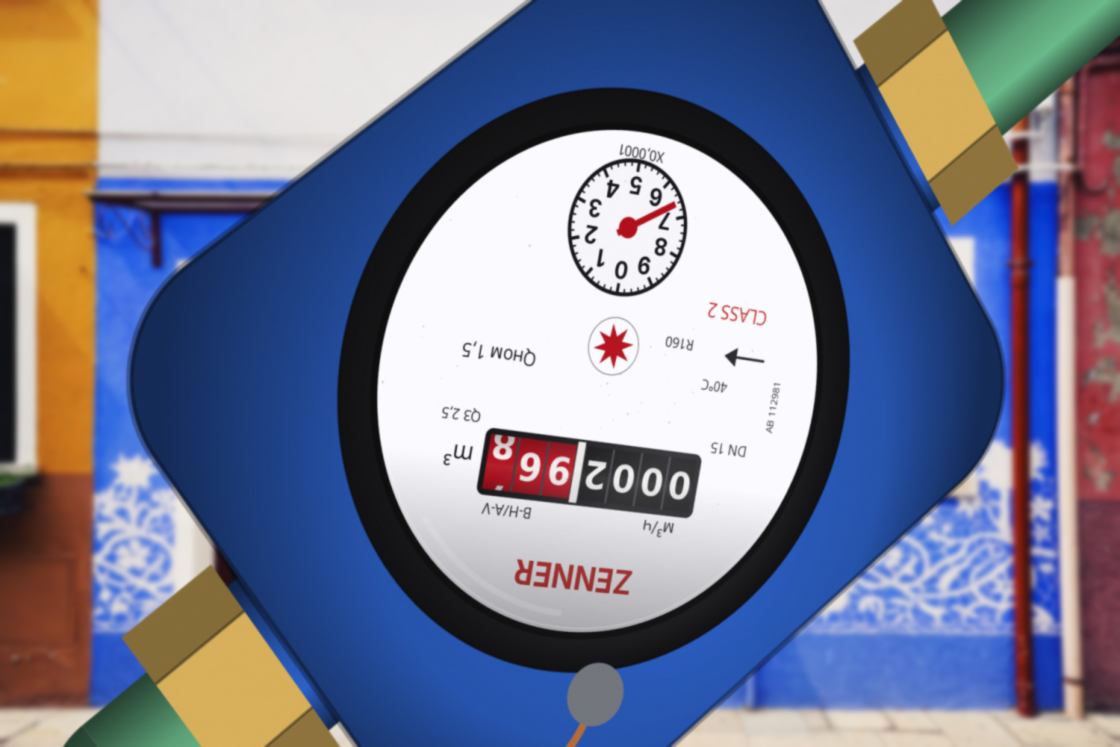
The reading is 2.9676 m³
